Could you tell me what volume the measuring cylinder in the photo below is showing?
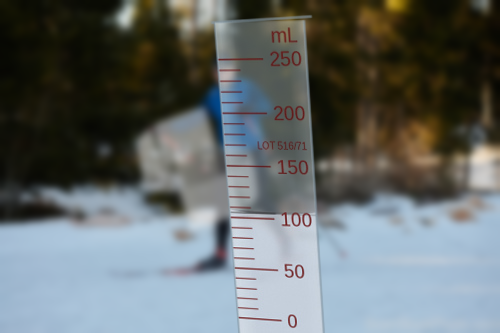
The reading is 105 mL
